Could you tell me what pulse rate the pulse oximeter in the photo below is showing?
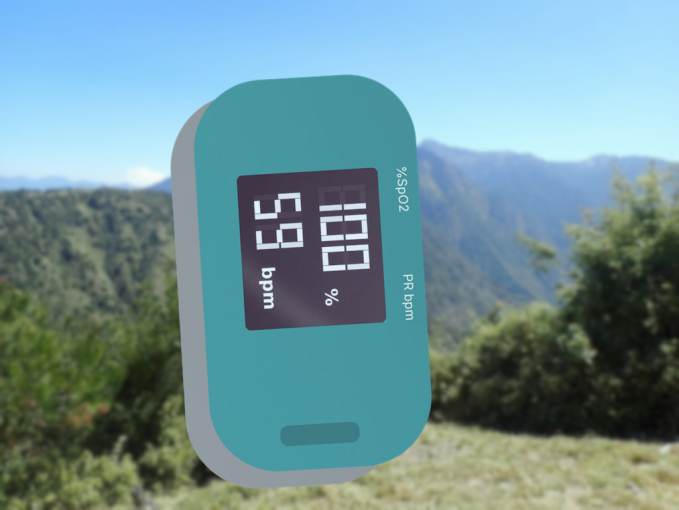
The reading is 59 bpm
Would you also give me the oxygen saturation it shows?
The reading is 100 %
